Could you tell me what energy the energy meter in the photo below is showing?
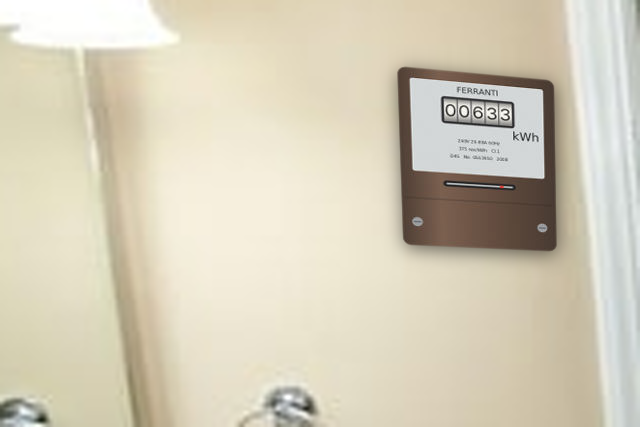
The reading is 633 kWh
